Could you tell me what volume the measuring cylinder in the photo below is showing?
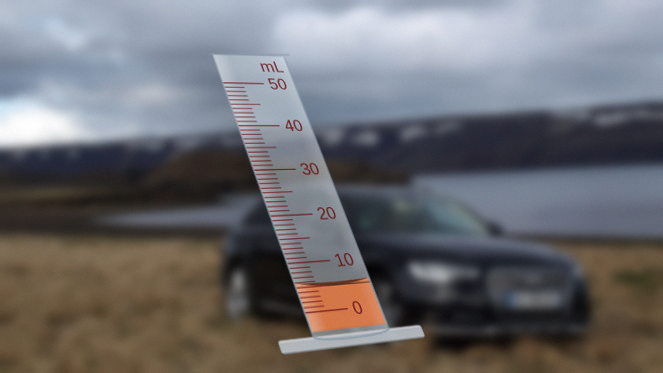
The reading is 5 mL
